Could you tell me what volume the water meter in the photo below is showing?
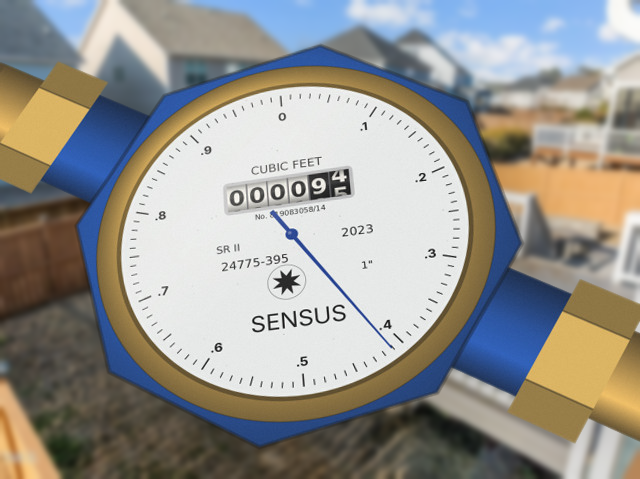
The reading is 94.41 ft³
